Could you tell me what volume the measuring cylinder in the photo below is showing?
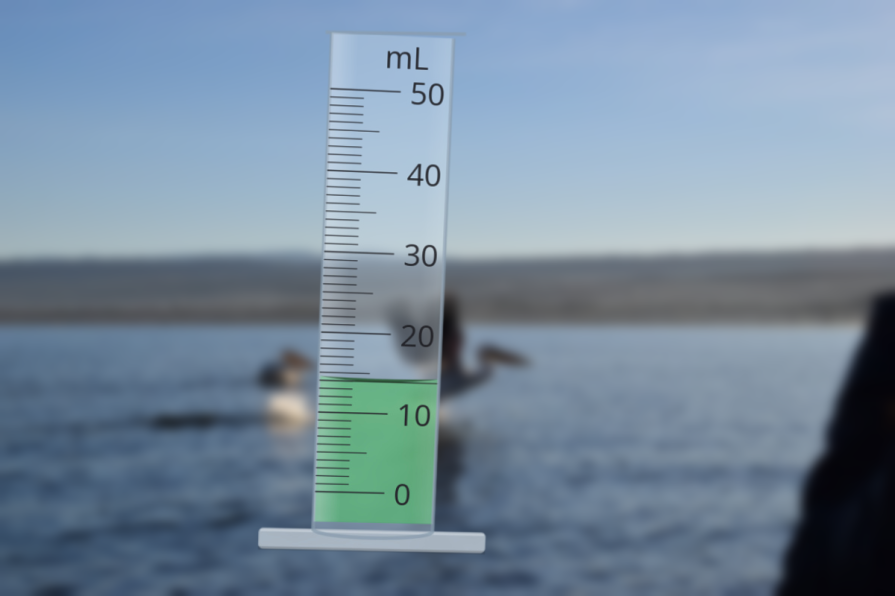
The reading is 14 mL
